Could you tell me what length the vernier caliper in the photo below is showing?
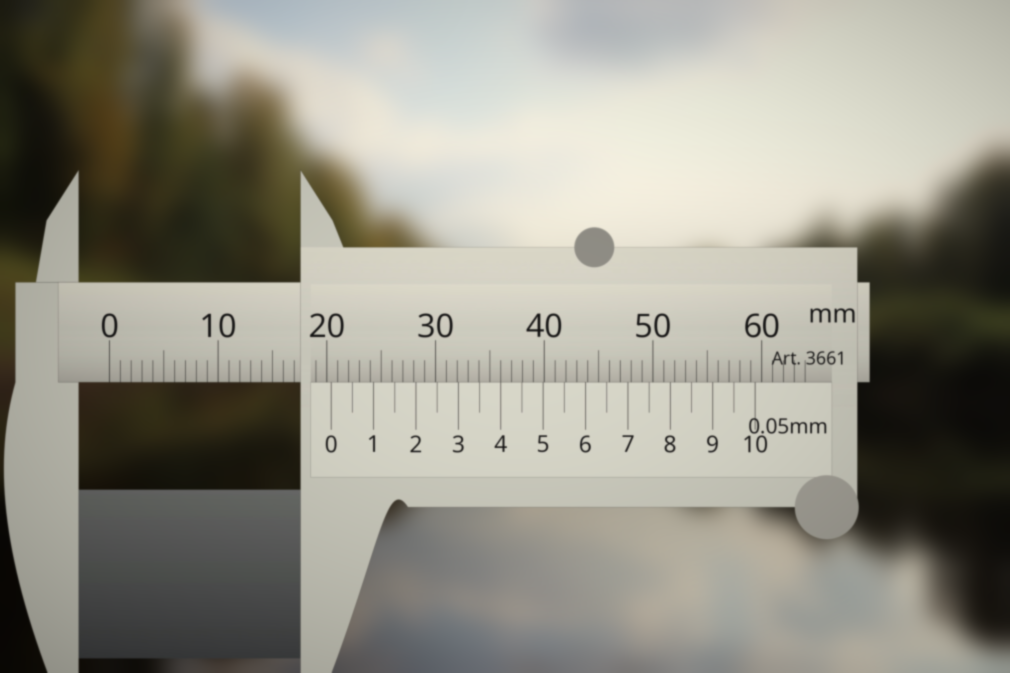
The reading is 20.4 mm
